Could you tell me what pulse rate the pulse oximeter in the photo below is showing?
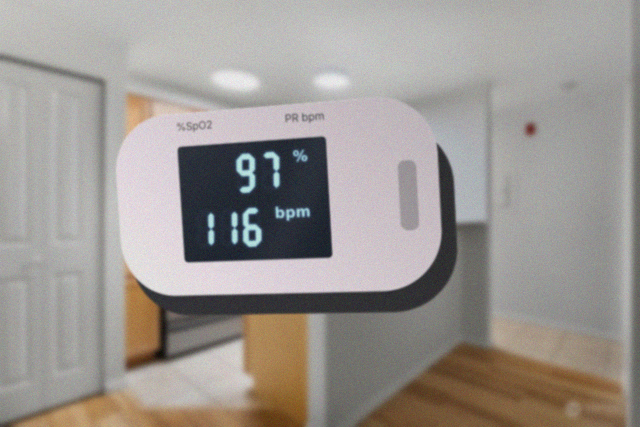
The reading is 116 bpm
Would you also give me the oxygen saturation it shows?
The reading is 97 %
